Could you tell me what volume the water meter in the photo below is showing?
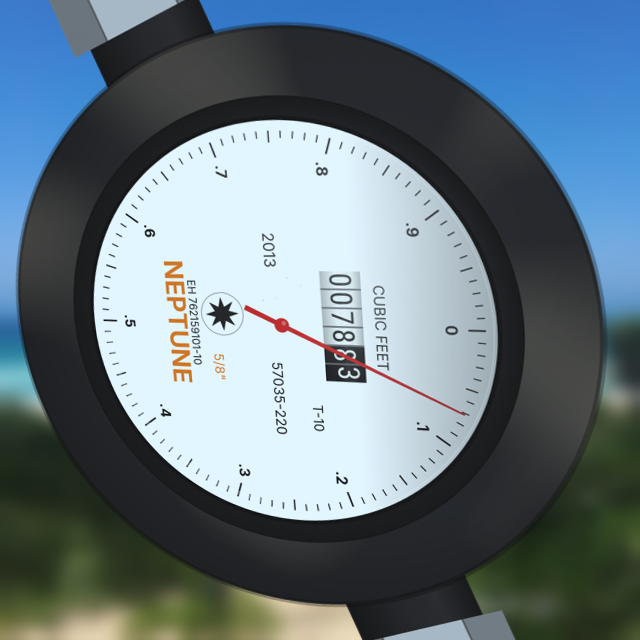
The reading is 7883.07 ft³
